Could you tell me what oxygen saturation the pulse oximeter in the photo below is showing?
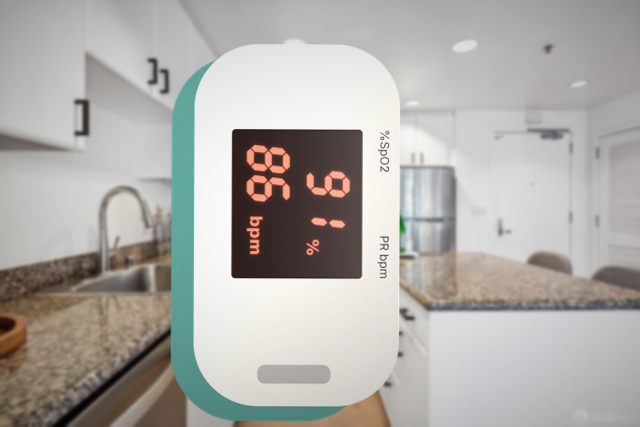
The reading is 91 %
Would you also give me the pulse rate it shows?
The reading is 86 bpm
